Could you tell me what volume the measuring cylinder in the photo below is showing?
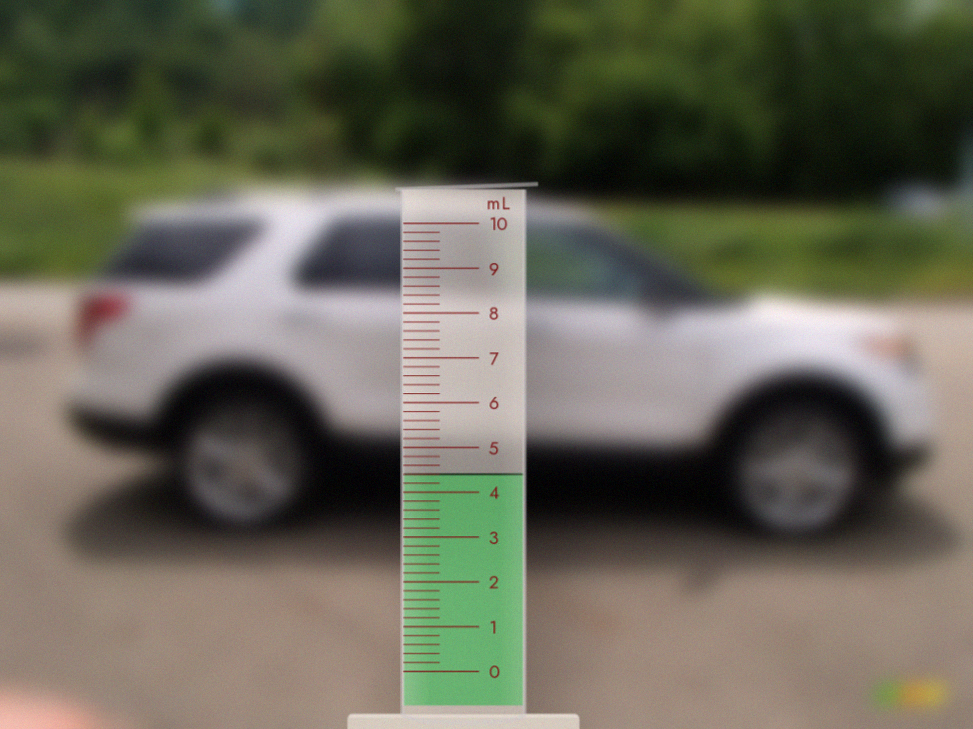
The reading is 4.4 mL
